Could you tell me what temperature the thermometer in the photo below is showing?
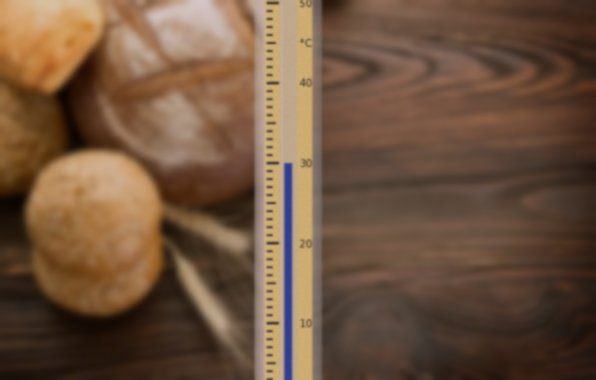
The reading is 30 °C
